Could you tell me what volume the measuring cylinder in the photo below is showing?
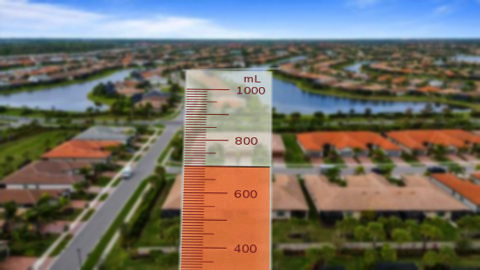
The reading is 700 mL
